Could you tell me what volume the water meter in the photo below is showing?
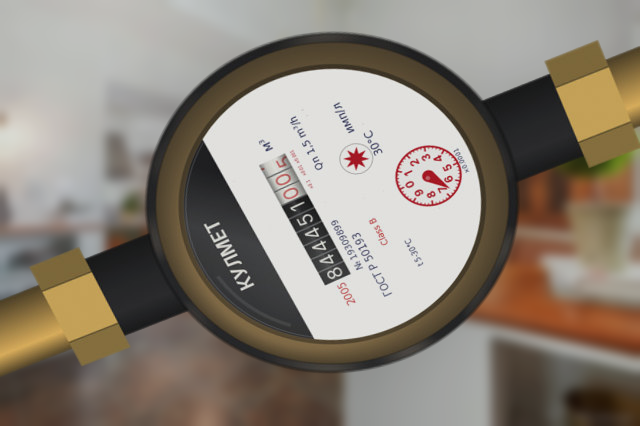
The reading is 844451.0046 m³
